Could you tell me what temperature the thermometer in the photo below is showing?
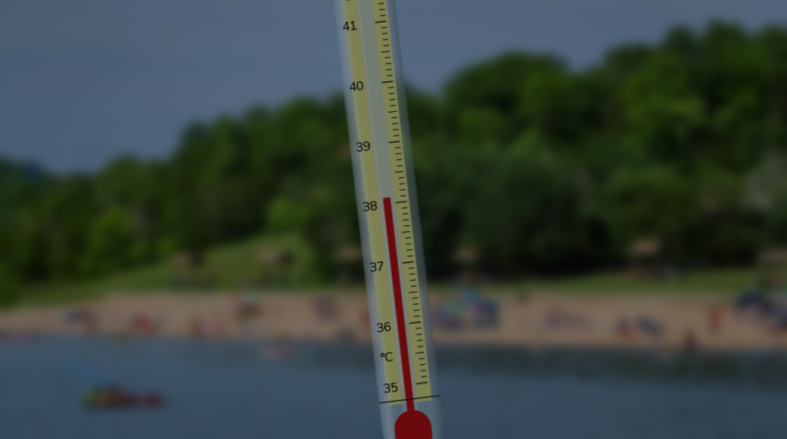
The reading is 38.1 °C
